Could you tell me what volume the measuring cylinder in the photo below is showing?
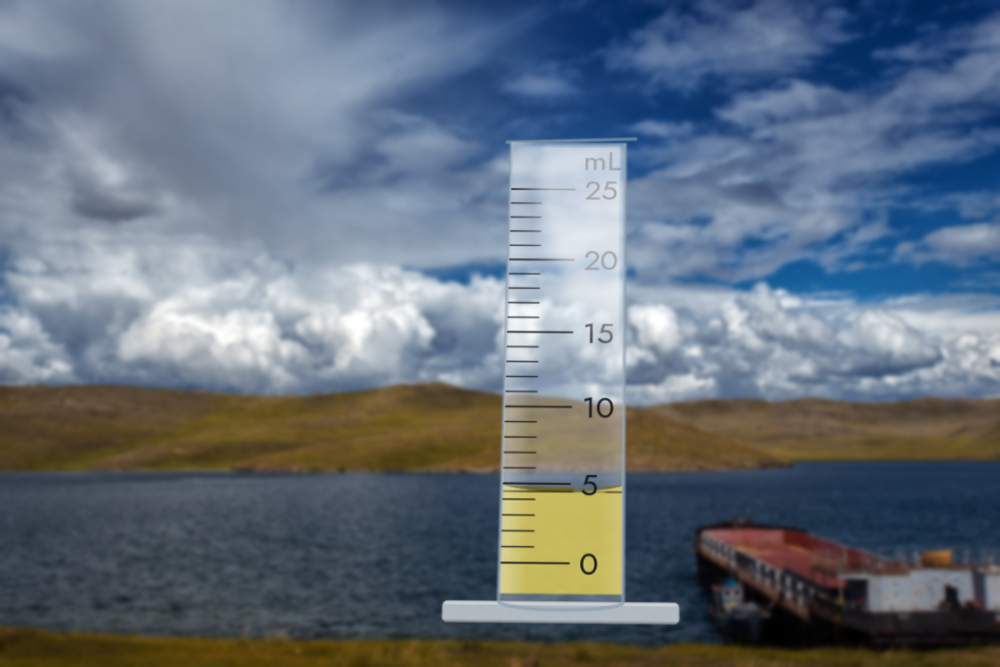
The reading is 4.5 mL
